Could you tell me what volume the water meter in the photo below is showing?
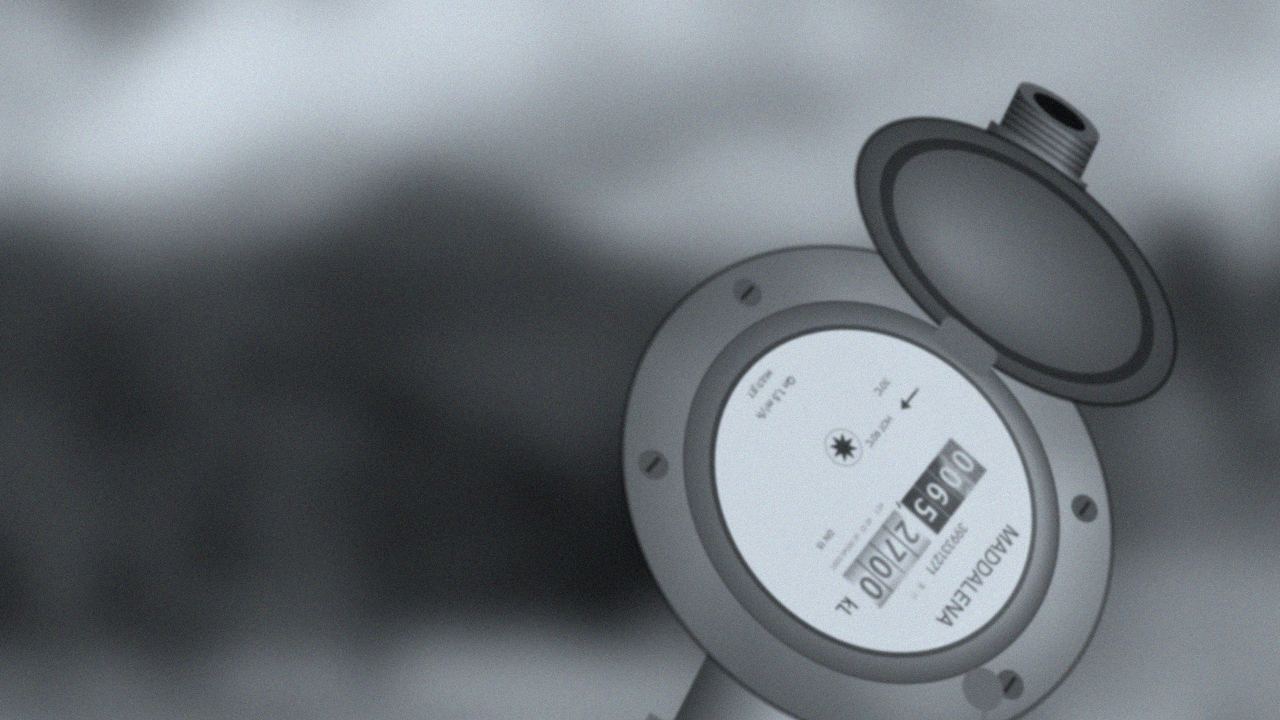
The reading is 65.2700 kL
